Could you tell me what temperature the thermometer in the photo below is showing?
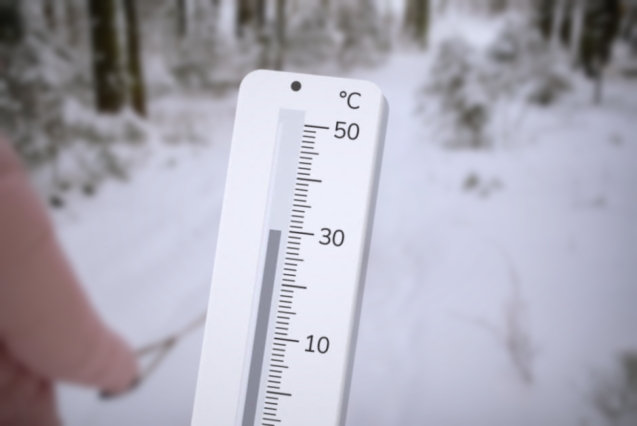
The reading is 30 °C
